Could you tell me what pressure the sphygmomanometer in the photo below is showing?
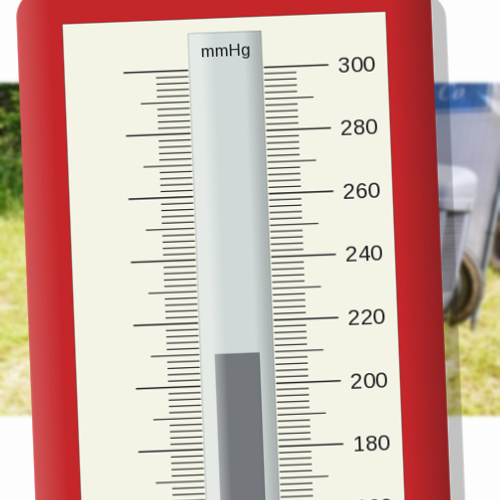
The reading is 210 mmHg
